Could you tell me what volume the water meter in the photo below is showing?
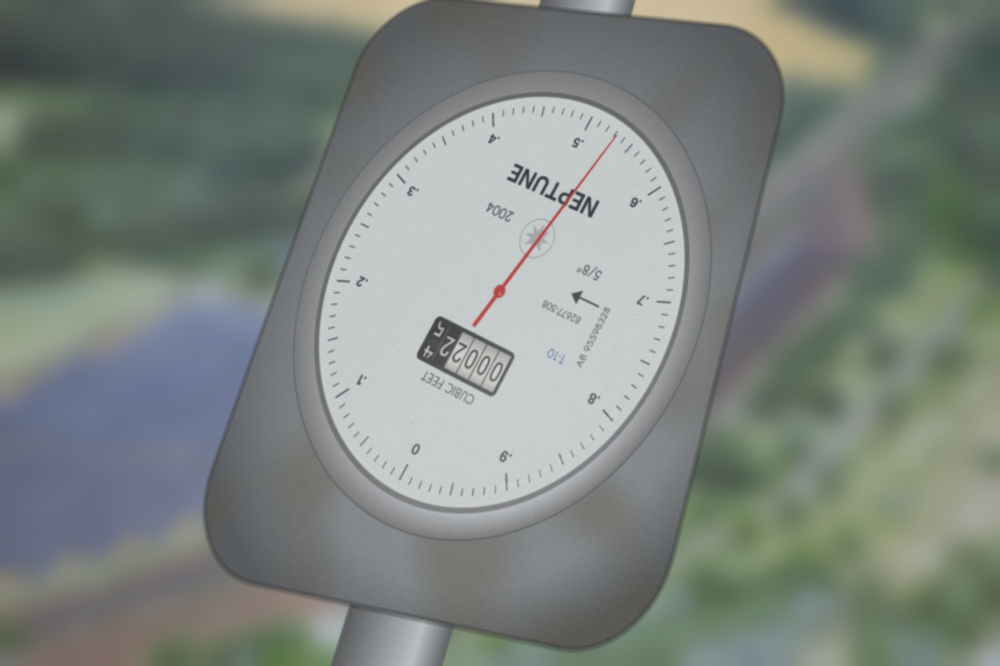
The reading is 224.53 ft³
